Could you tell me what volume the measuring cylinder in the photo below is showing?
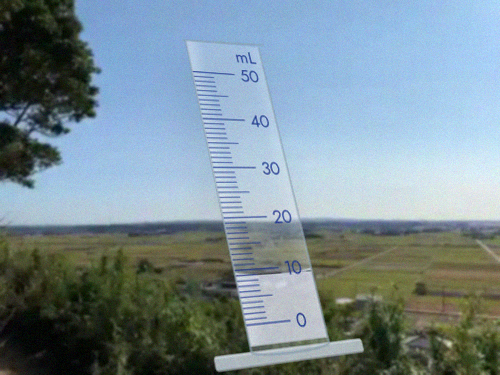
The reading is 9 mL
